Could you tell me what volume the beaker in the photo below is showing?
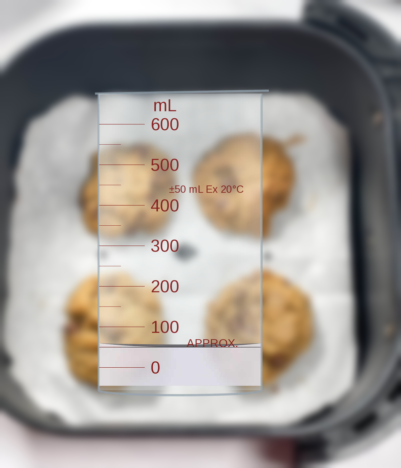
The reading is 50 mL
